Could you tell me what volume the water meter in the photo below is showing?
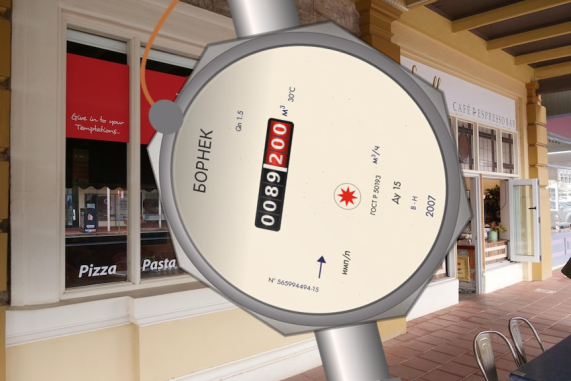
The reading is 89.200 m³
